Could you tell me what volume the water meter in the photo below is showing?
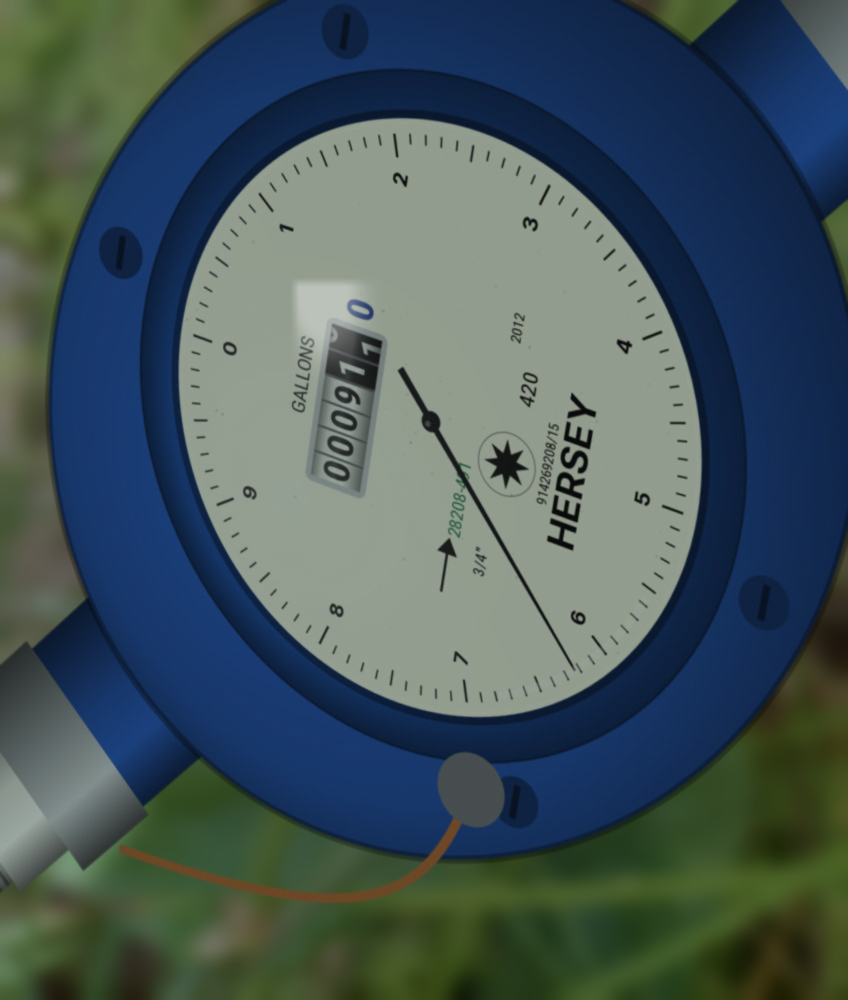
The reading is 9106.2 gal
